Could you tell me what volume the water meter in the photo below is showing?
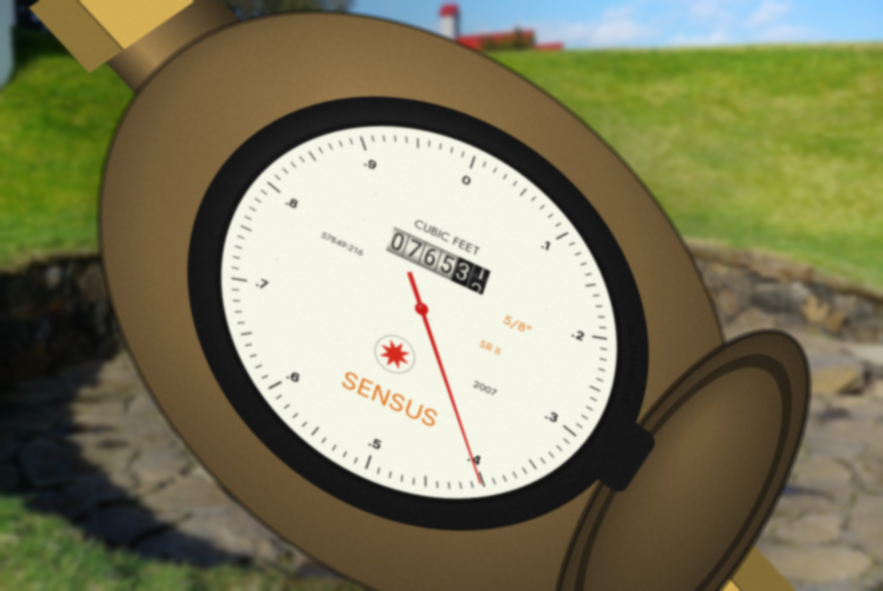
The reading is 76531.40 ft³
